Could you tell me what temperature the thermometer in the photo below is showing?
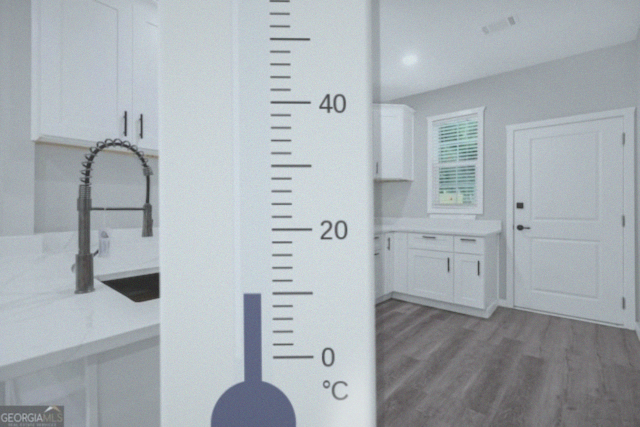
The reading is 10 °C
